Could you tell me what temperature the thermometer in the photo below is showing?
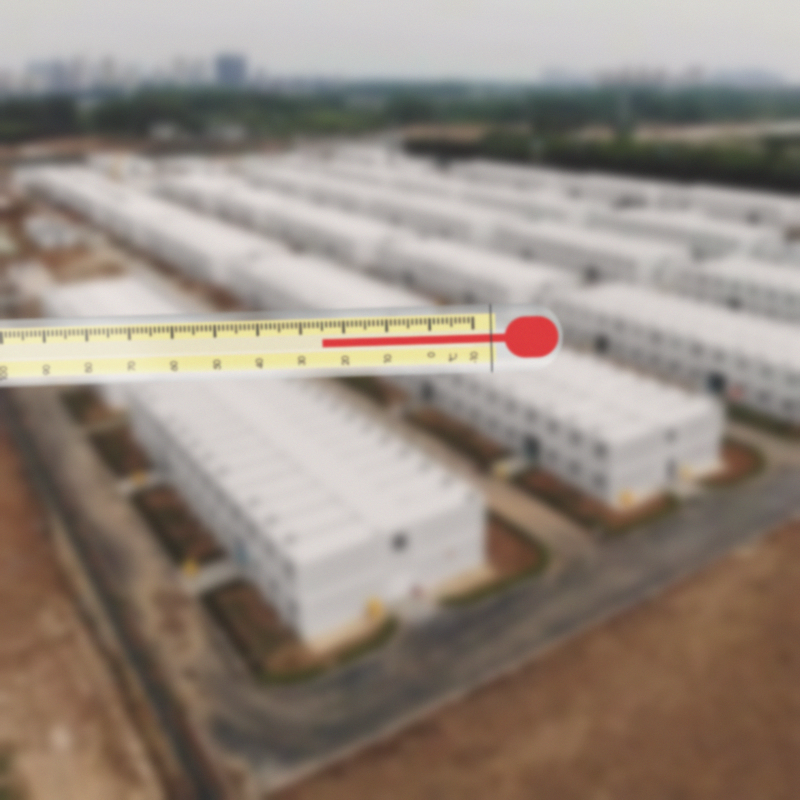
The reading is 25 °C
